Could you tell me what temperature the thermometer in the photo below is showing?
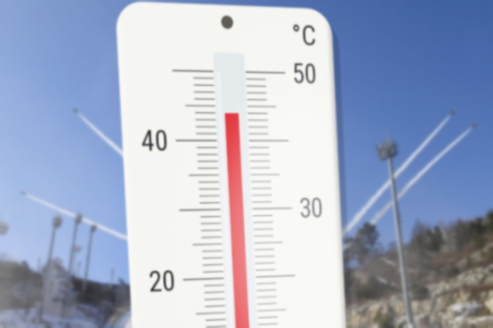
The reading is 44 °C
